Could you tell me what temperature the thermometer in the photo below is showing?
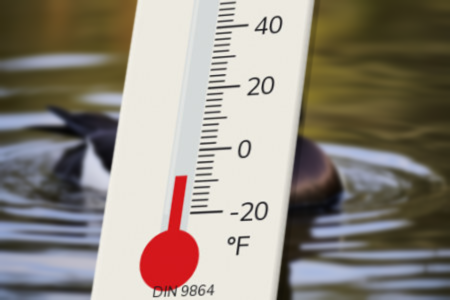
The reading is -8 °F
